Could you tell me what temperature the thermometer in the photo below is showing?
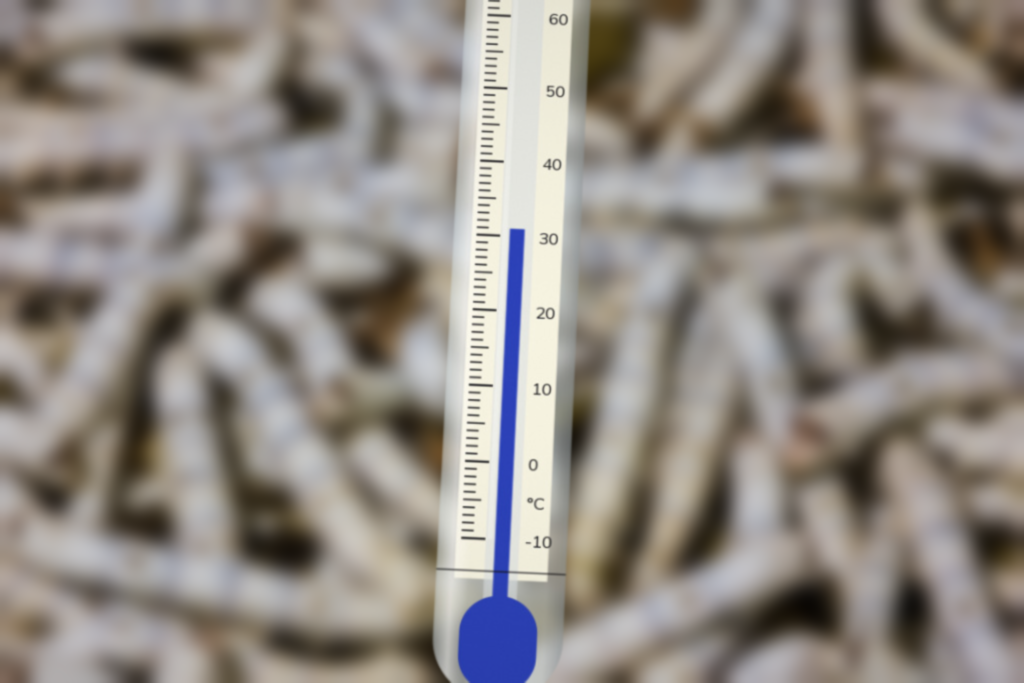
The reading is 31 °C
